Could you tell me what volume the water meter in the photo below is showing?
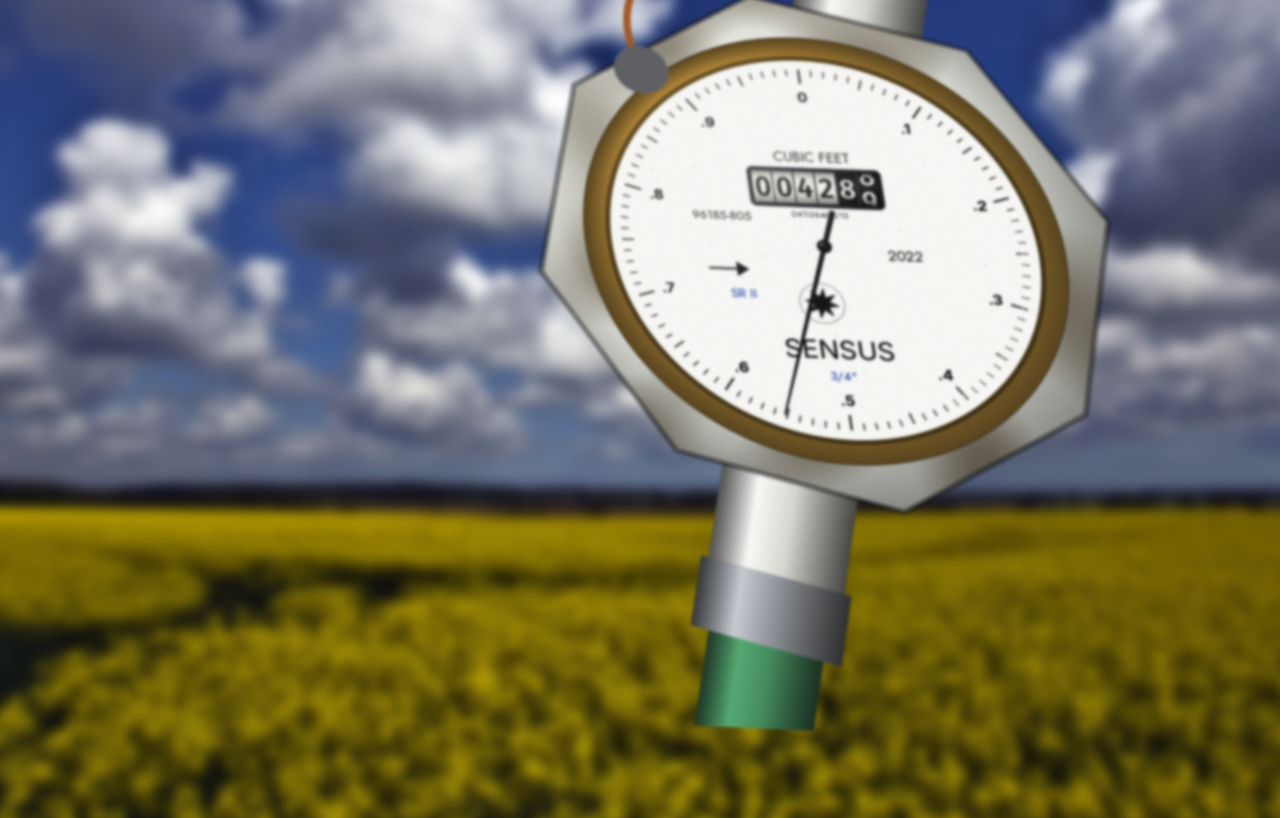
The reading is 4288.55 ft³
